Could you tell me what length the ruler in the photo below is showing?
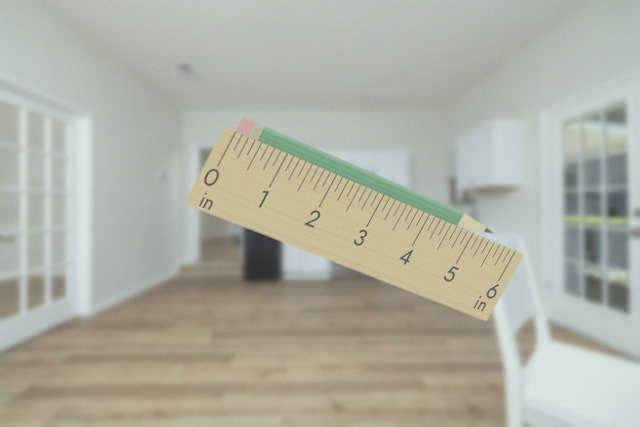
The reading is 5.375 in
